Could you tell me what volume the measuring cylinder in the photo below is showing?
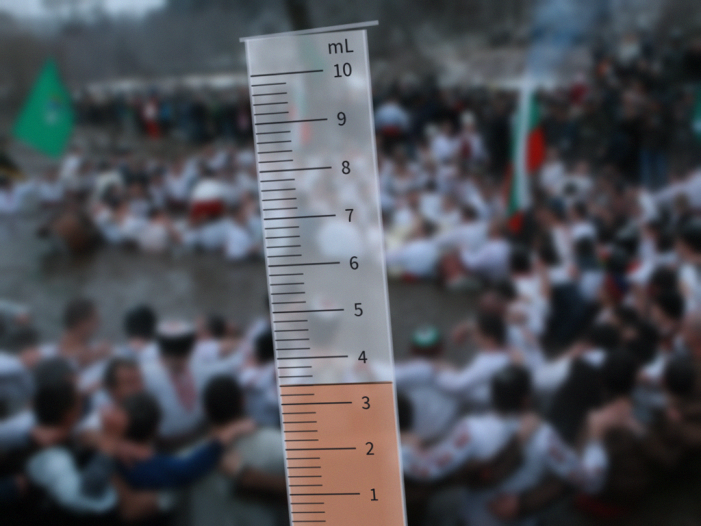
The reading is 3.4 mL
